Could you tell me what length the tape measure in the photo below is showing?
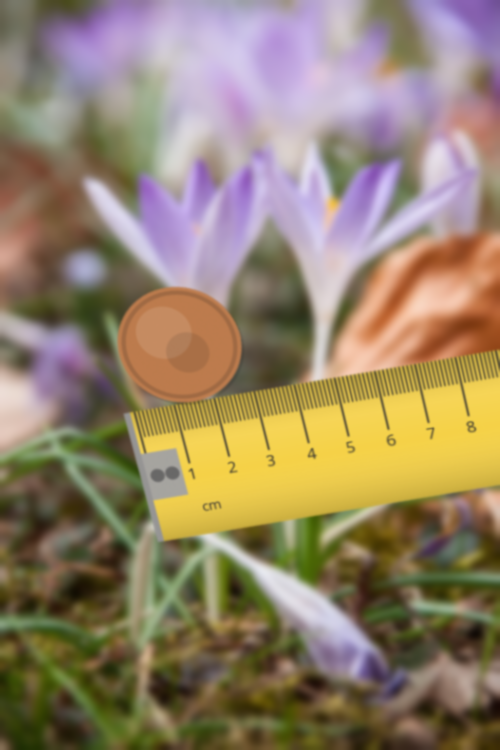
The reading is 3 cm
